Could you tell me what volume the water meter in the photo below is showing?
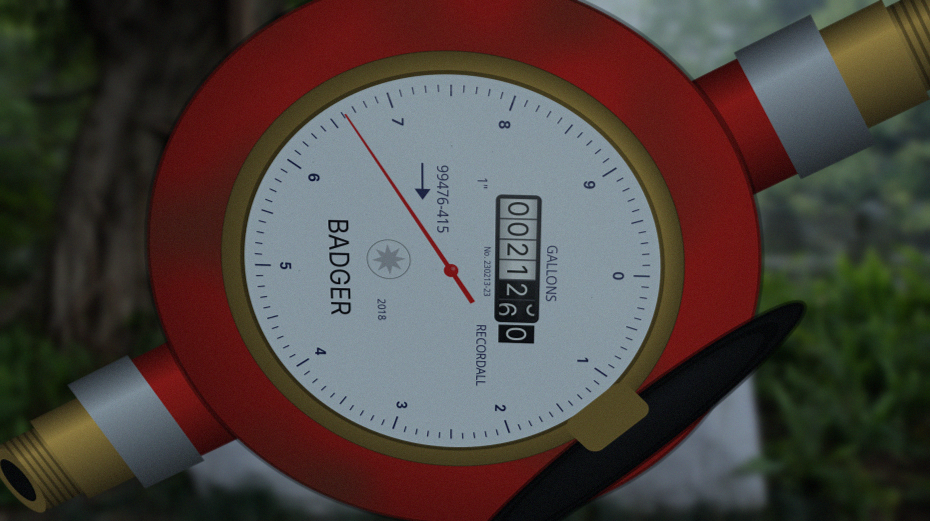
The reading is 21256.6 gal
